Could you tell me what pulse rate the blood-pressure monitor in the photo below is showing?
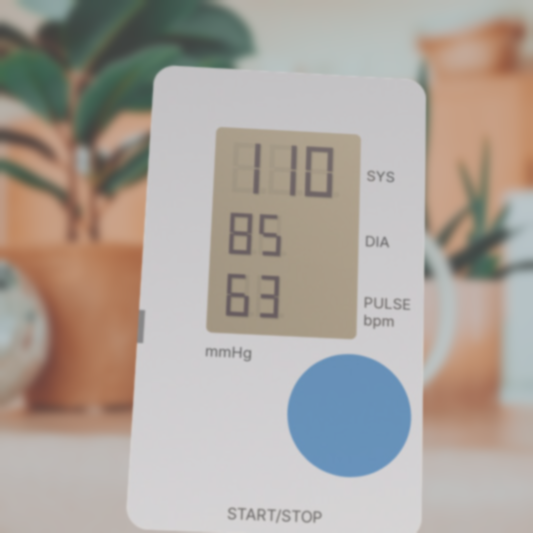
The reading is 63 bpm
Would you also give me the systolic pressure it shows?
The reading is 110 mmHg
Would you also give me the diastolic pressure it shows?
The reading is 85 mmHg
